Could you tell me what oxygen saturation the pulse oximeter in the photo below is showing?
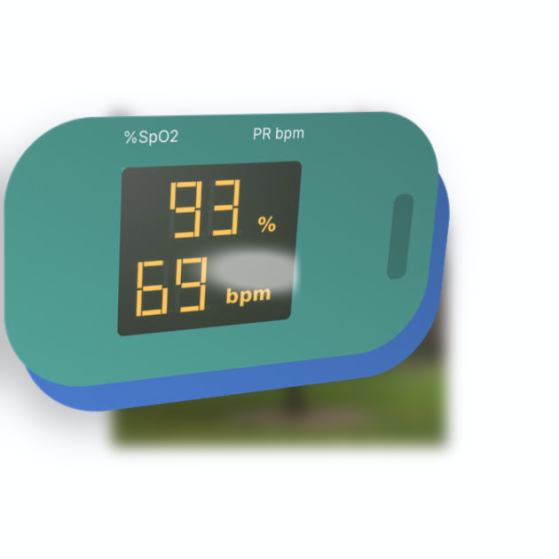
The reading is 93 %
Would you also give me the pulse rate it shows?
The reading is 69 bpm
